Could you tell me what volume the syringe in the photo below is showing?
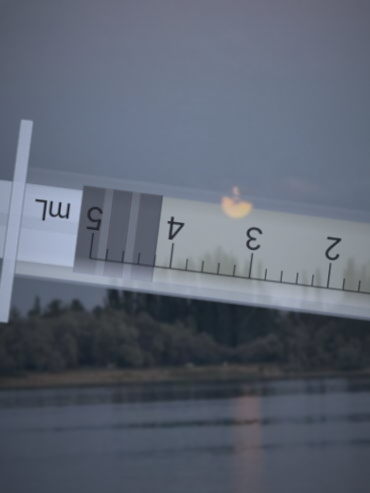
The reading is 4.2 mL
